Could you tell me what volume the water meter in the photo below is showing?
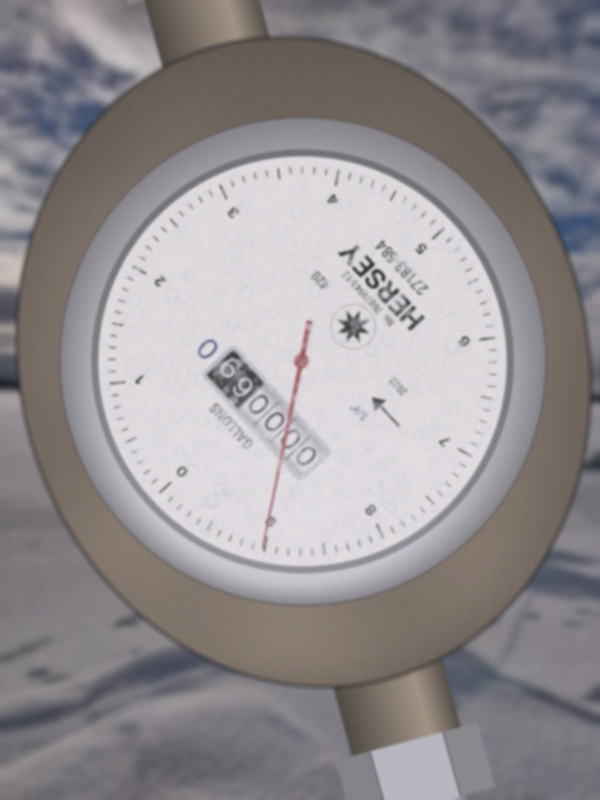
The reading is 689.0 gal
